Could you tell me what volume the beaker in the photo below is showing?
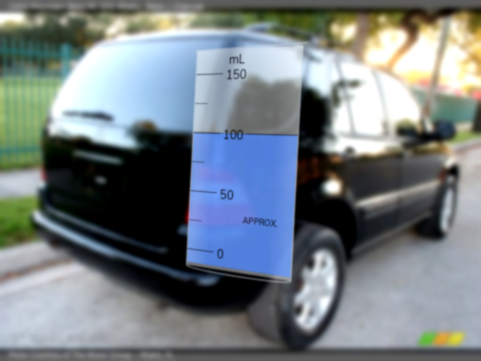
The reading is 100 mL
